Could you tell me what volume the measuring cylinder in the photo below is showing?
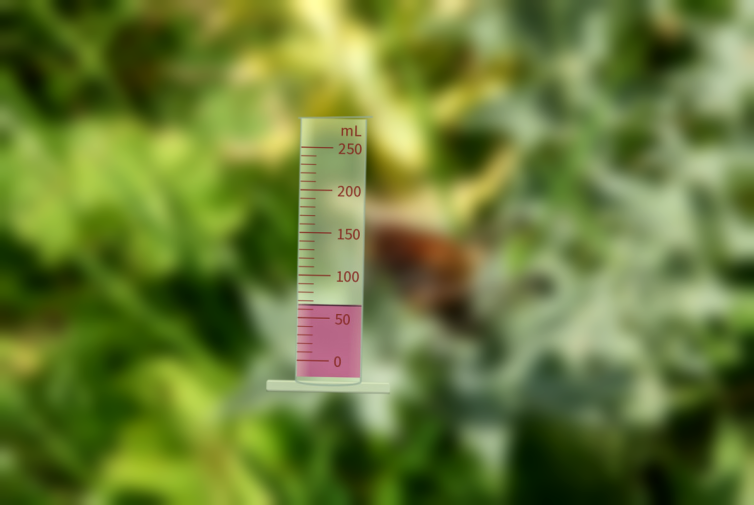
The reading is 65 mL
